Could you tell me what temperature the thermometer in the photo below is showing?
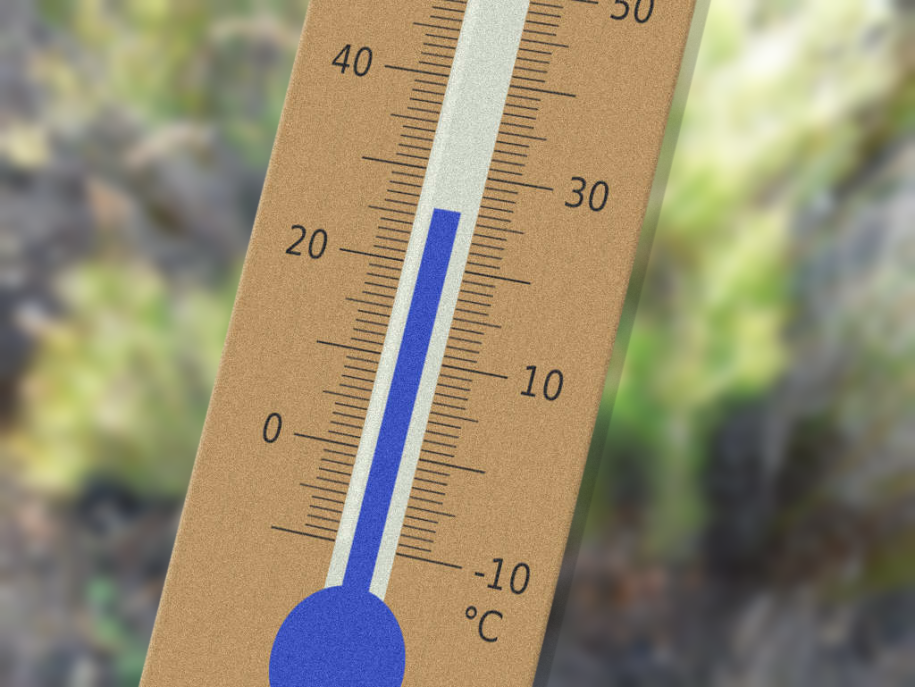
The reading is 26 °C
